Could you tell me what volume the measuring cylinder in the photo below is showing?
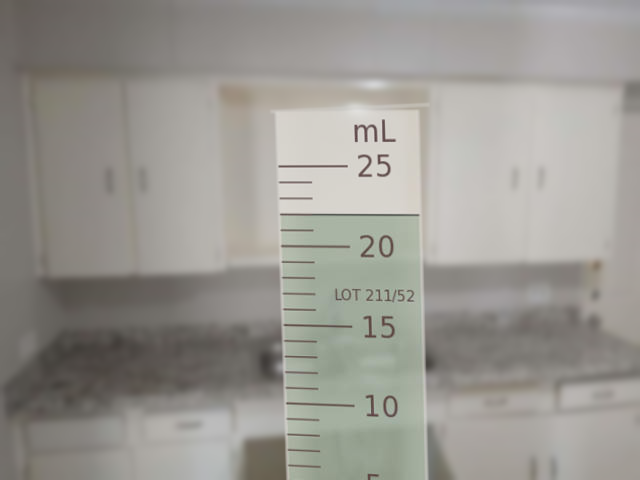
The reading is 22 mL
